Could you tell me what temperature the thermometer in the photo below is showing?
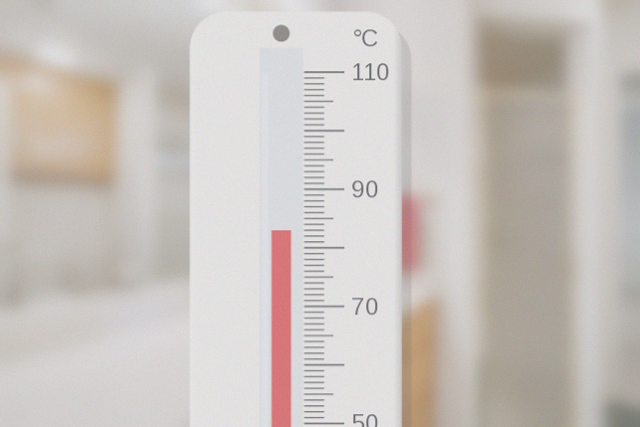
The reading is 83 °C
